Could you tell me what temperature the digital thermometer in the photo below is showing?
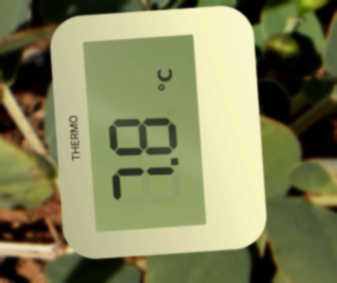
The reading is 7.8 °C
